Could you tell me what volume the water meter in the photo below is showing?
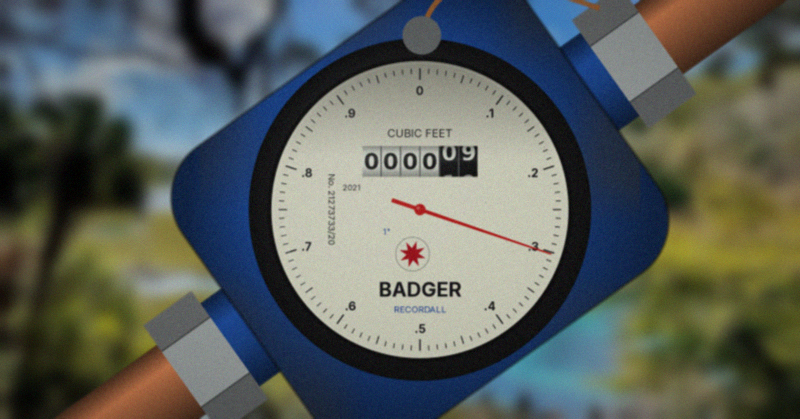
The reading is 9.30 ft³
